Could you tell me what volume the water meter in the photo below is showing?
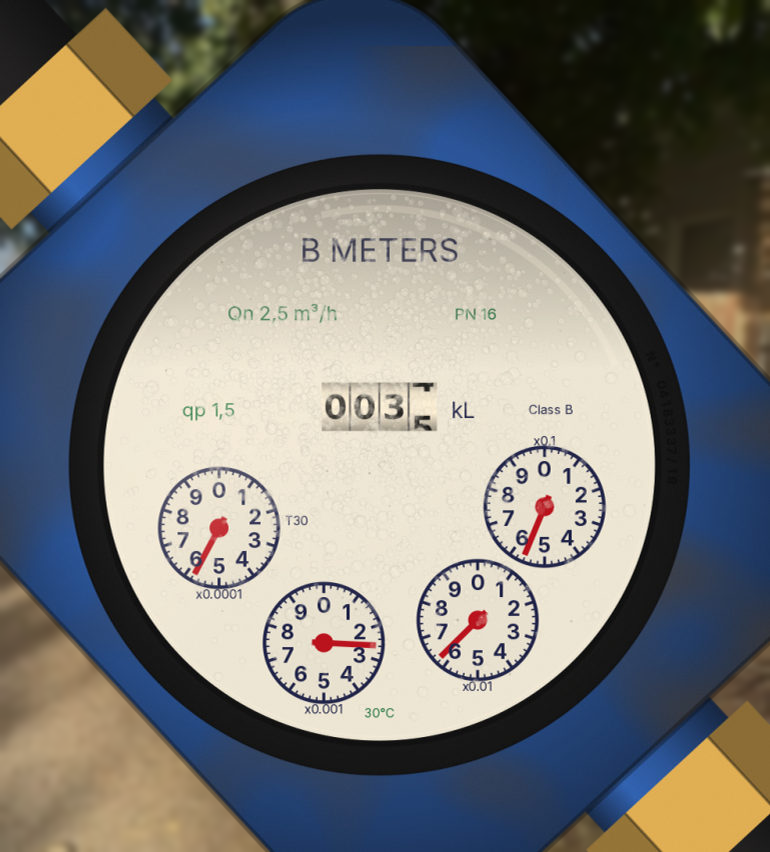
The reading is 34.5625 kL
